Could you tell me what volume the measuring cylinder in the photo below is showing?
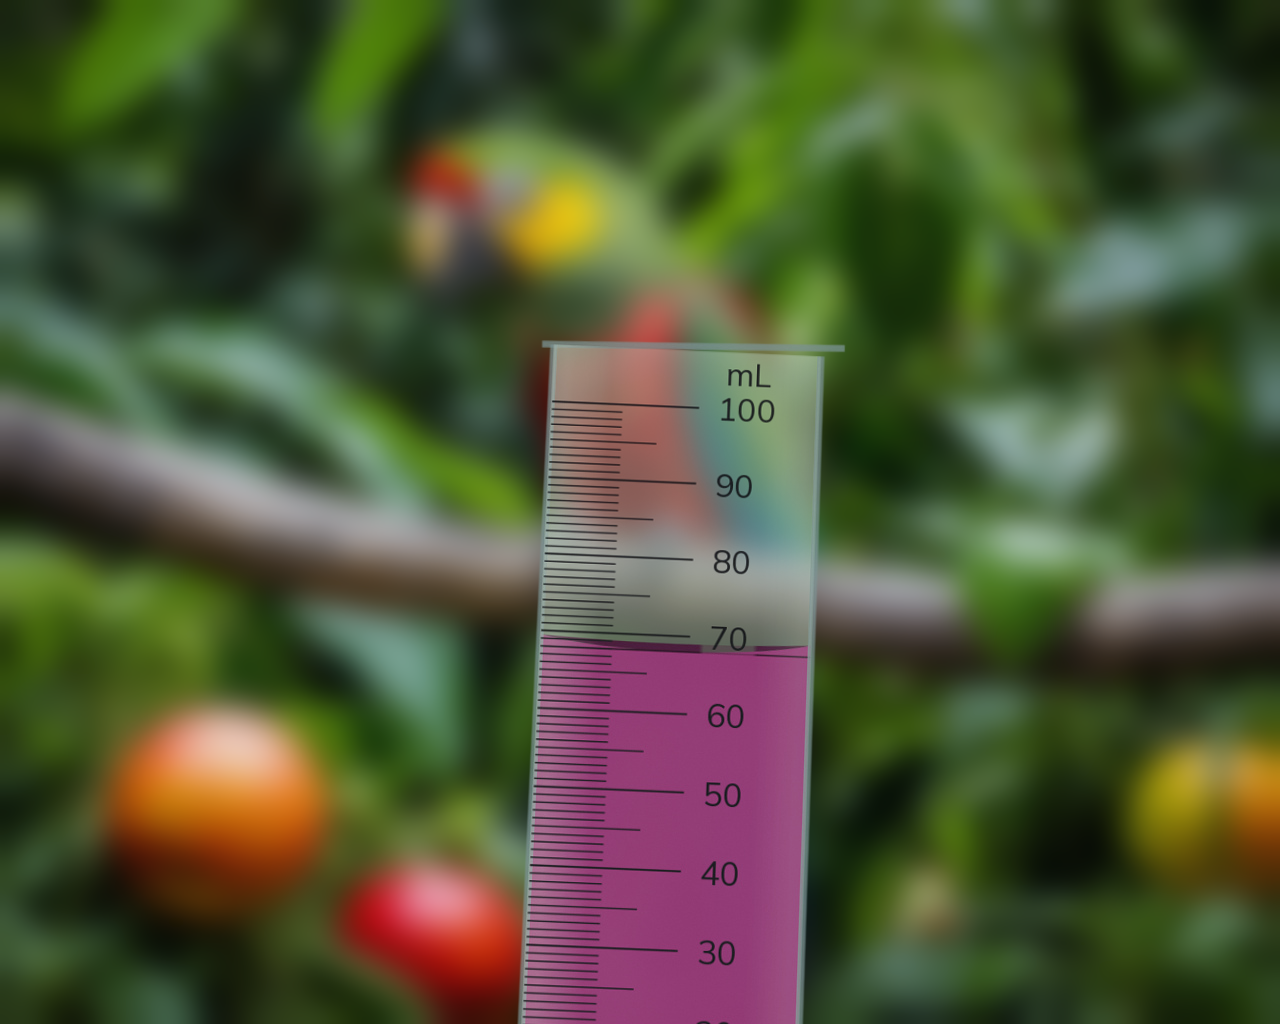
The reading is 68 mL
